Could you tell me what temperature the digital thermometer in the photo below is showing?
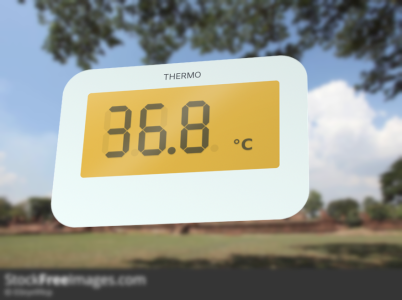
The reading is 36.8 °C
